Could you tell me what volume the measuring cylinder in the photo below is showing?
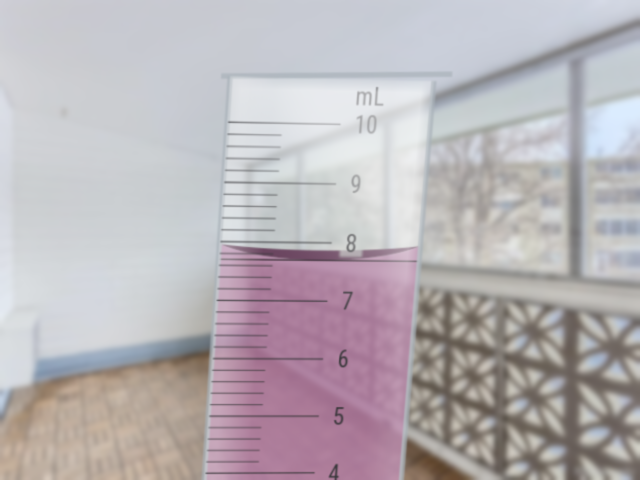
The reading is 7.7 mL
